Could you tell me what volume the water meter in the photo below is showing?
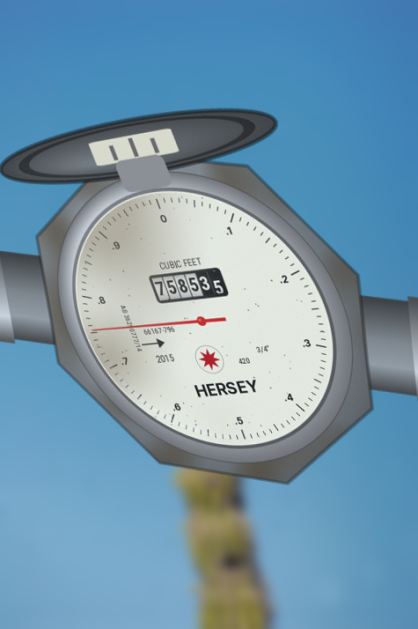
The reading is 758534.75 ft³
